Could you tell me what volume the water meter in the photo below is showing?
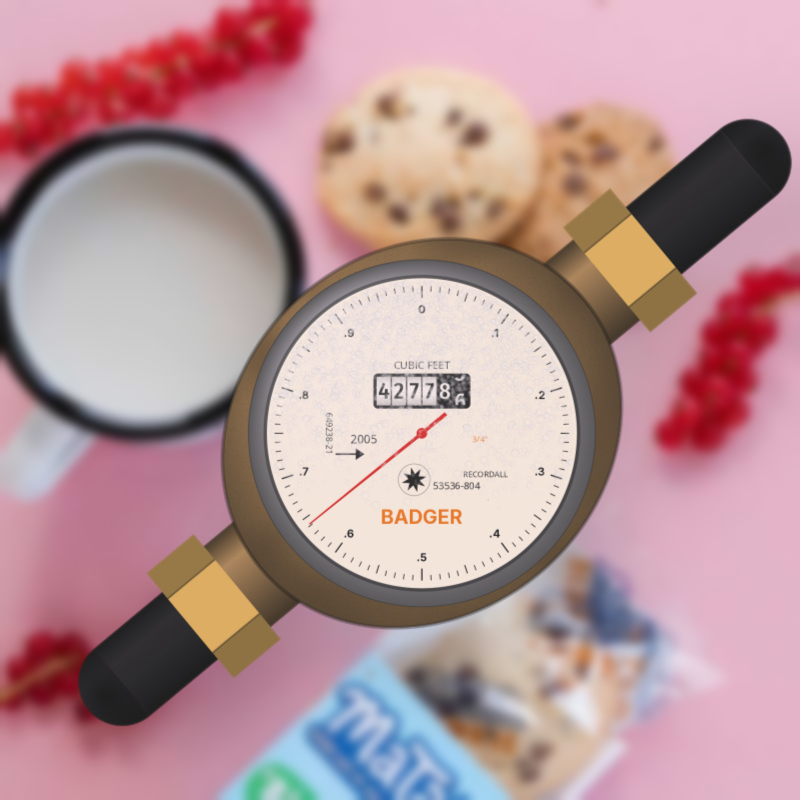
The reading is 427785.64 ft³
